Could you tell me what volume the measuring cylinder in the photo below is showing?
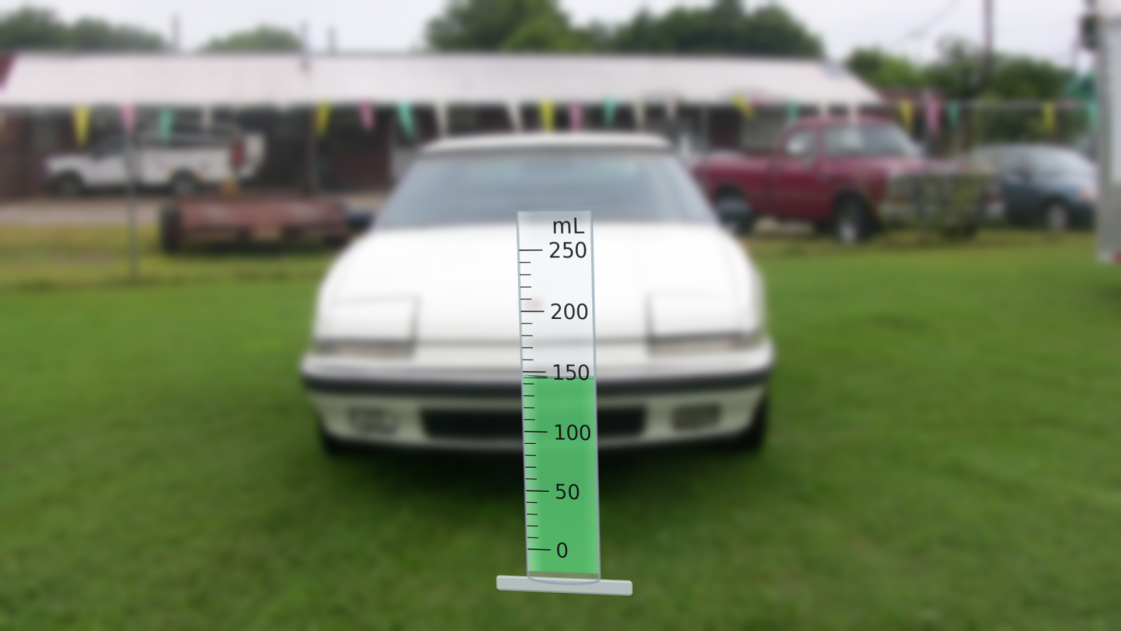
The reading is 145 mL
